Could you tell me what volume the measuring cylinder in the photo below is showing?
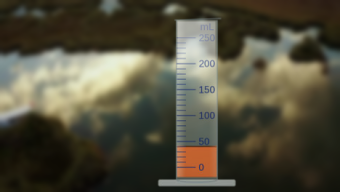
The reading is 40 mL
